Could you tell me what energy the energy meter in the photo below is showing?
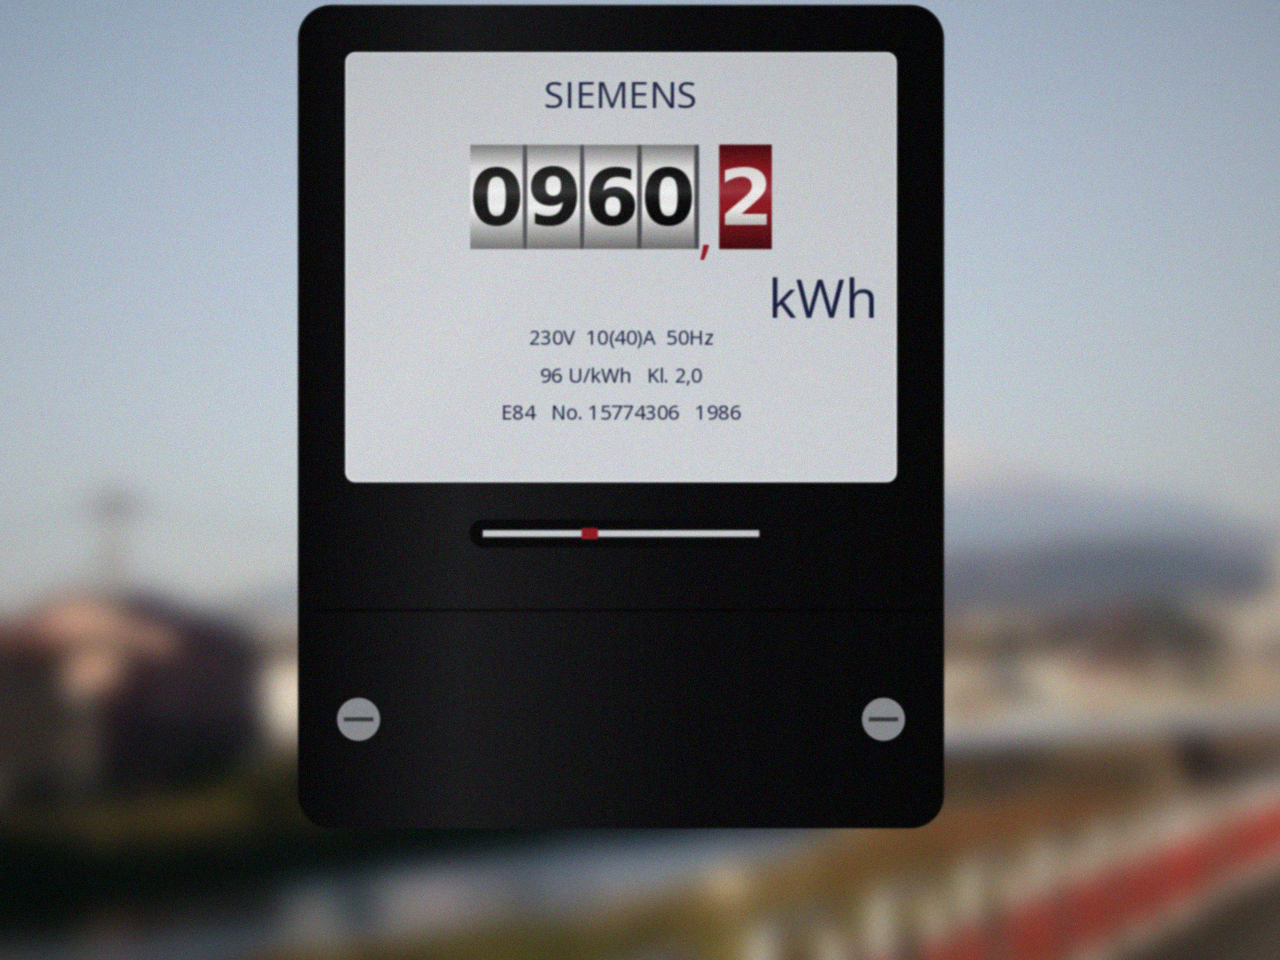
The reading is 960.2 kWh
